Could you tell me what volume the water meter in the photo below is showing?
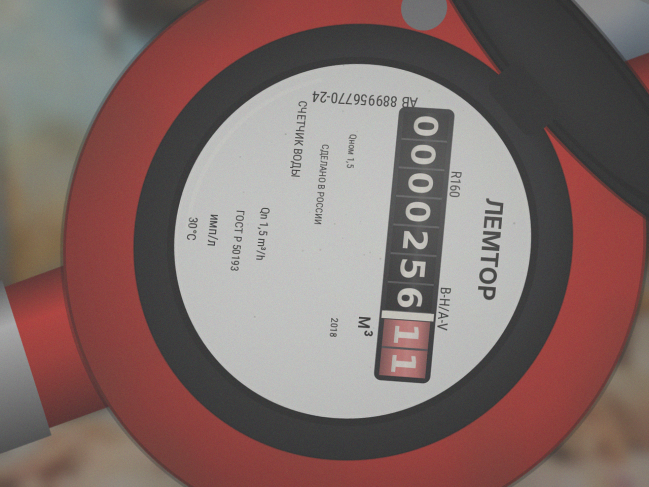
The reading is 256.11 m³
